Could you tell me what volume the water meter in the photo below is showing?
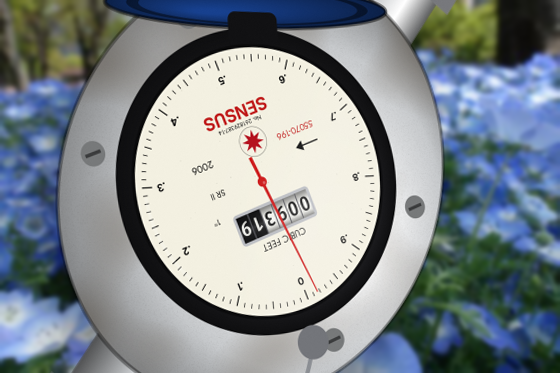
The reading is 9318.98 ft³
